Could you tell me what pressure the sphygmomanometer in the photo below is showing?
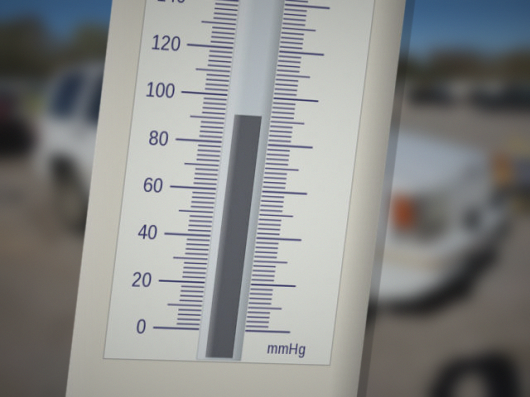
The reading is 92 mmHg
